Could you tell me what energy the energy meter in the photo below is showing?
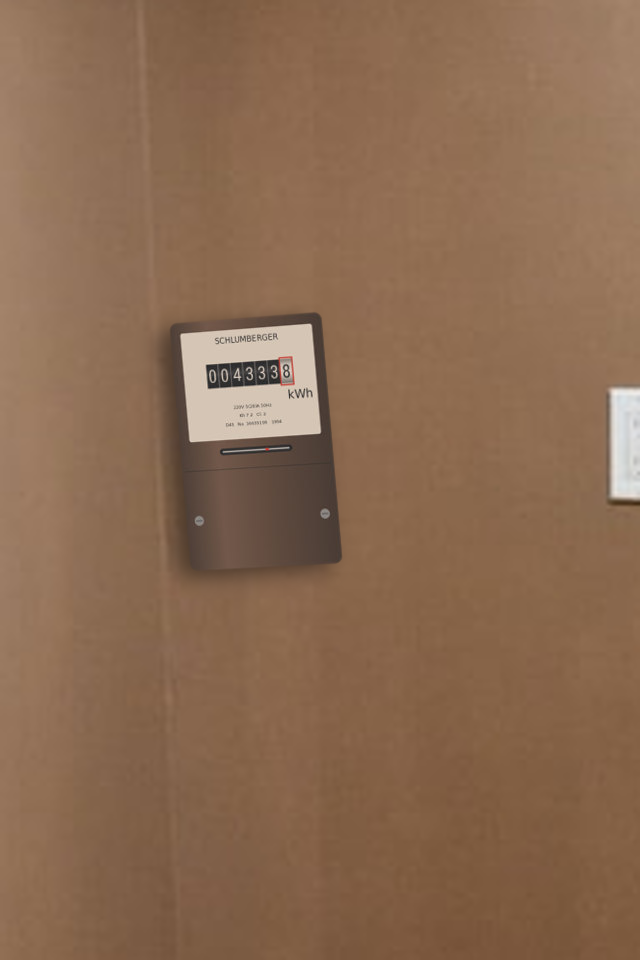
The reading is 4333.8 kWh
